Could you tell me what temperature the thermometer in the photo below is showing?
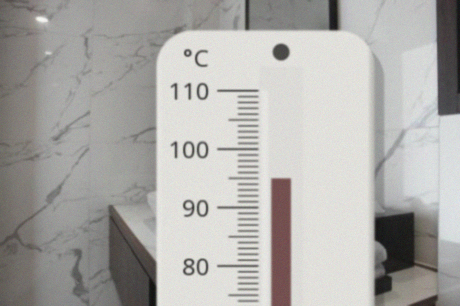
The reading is 95 °C
